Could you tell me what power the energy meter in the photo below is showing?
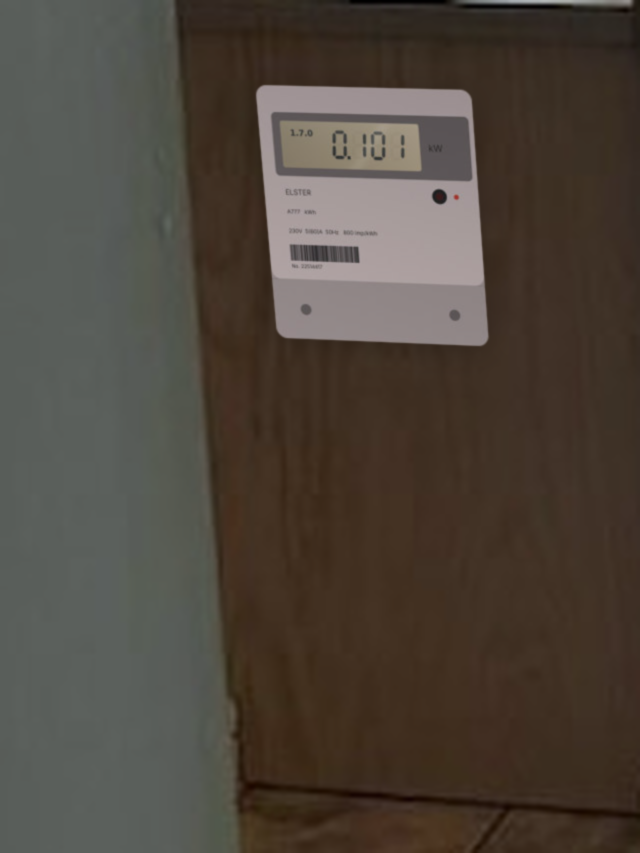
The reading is 0.101 kW
